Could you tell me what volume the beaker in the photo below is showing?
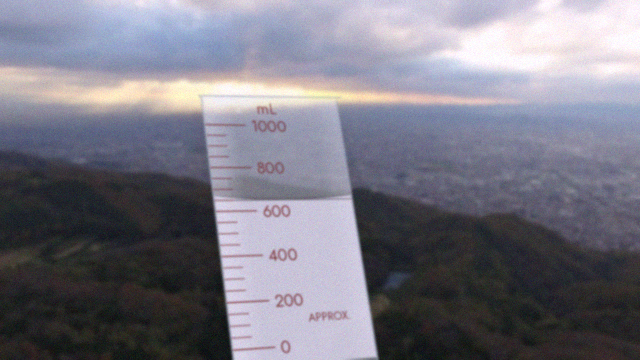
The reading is 650 mL
